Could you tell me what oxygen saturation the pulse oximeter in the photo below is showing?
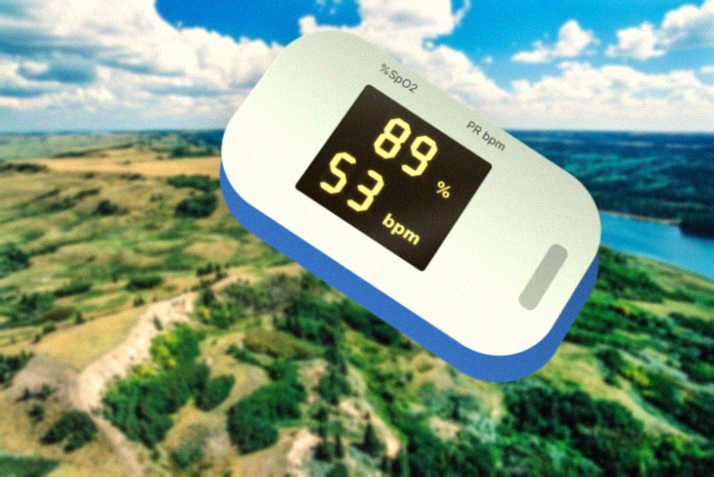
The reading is 89 %
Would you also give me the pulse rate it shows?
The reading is 53 bpm
